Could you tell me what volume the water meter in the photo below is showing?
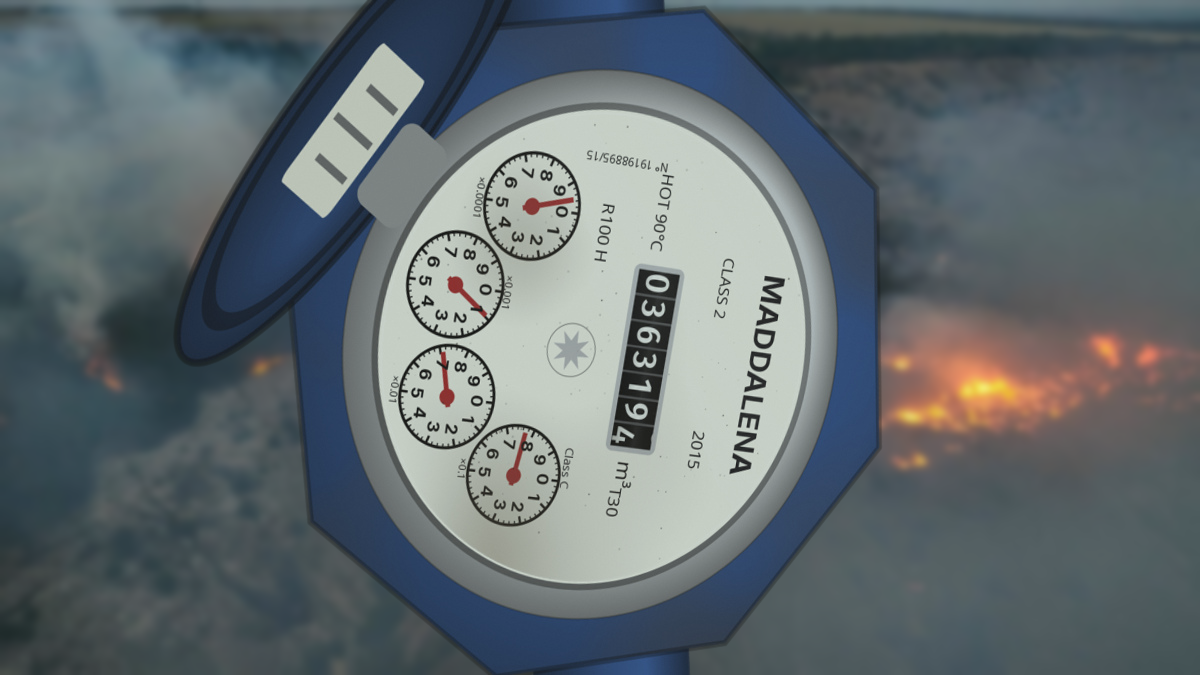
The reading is 363193.7709 m³
